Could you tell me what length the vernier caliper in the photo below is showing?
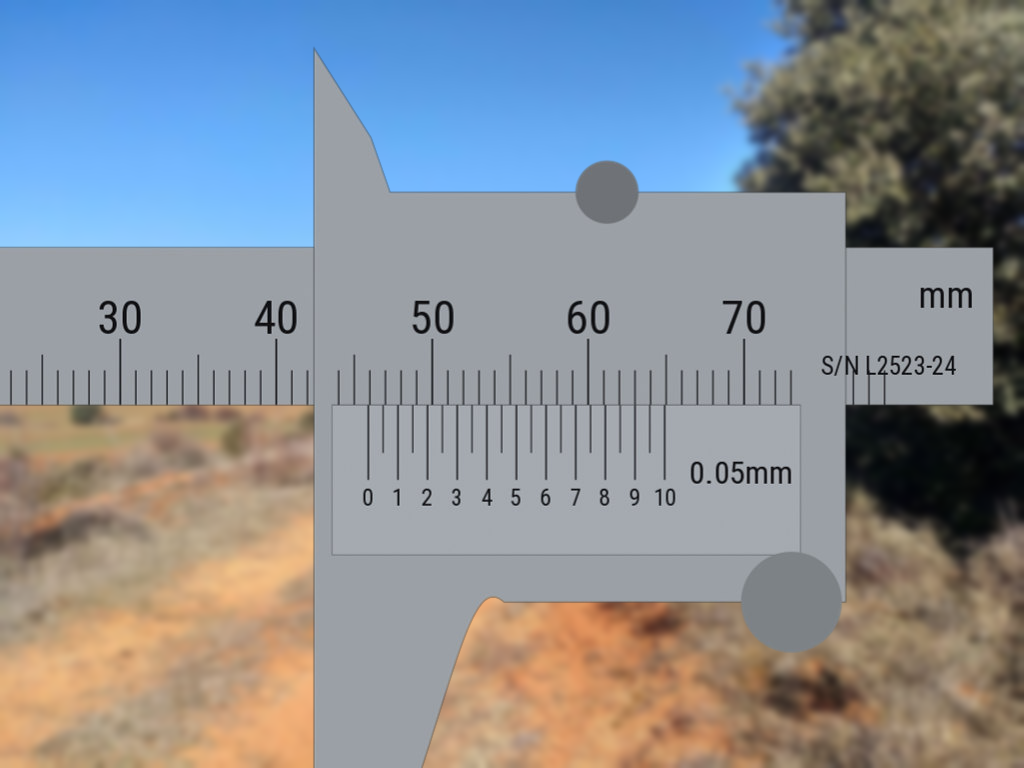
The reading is 45.9 mm
